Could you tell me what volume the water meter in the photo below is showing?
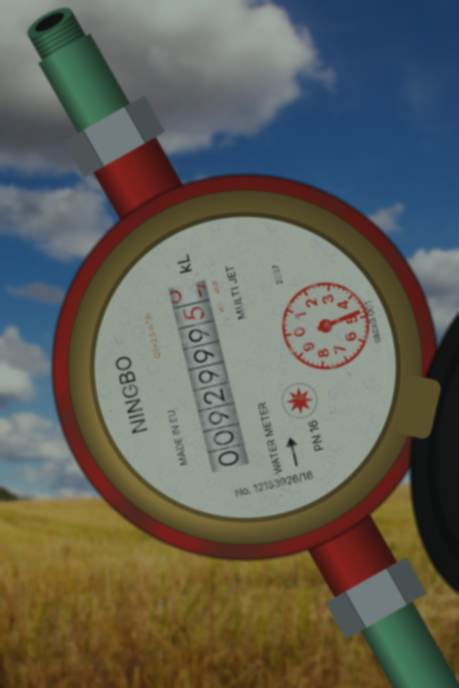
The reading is 92999.564 kL
